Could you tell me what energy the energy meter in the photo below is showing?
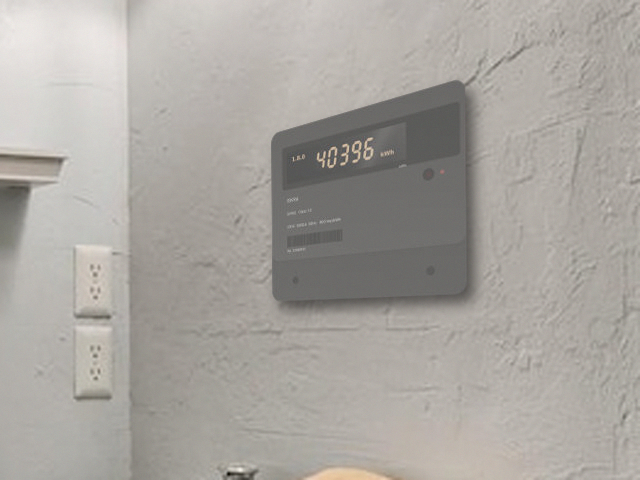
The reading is 40396 kWh
